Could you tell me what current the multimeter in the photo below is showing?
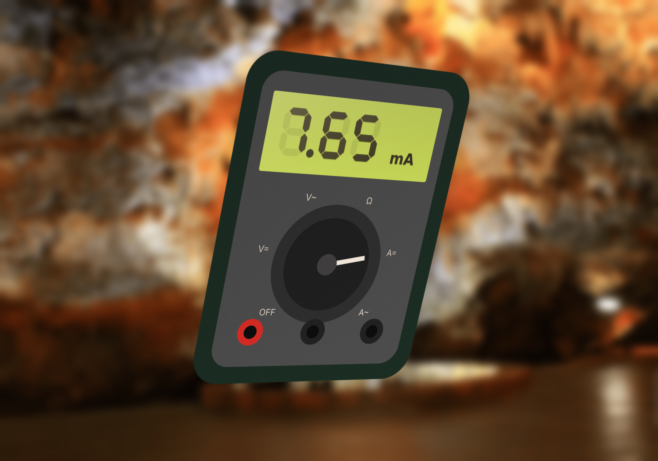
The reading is 7.65 mA
